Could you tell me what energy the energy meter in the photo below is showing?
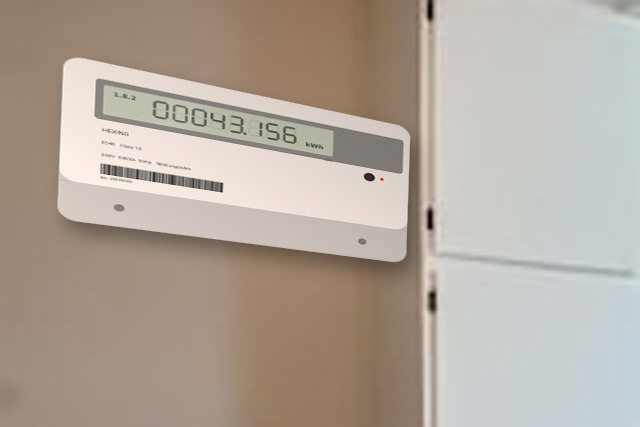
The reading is 43.156 kWh
